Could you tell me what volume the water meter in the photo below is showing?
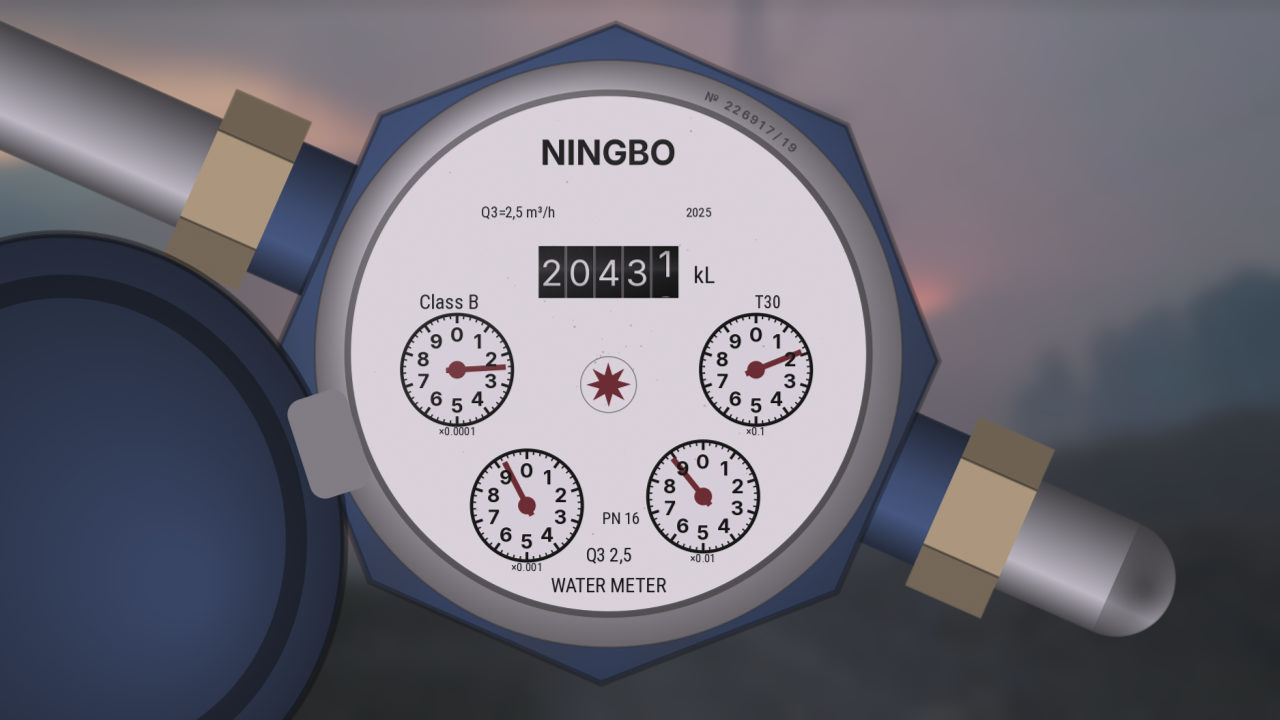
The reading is 20431.1892 kL
